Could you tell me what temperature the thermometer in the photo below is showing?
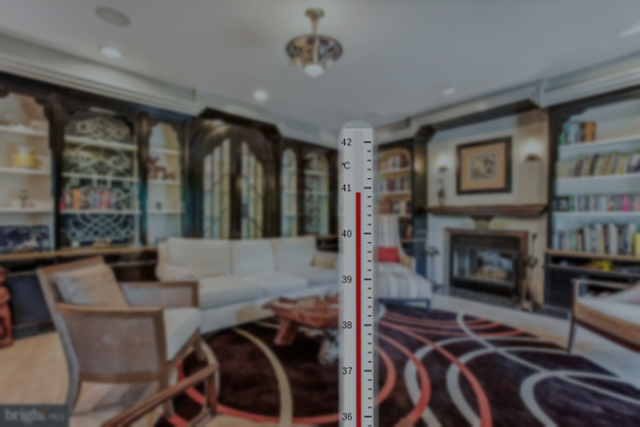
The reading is 40.9 °C
